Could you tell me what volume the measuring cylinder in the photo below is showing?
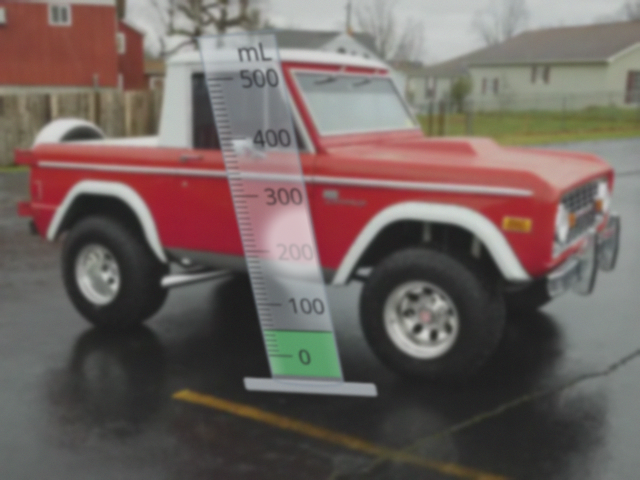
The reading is 50 mL
